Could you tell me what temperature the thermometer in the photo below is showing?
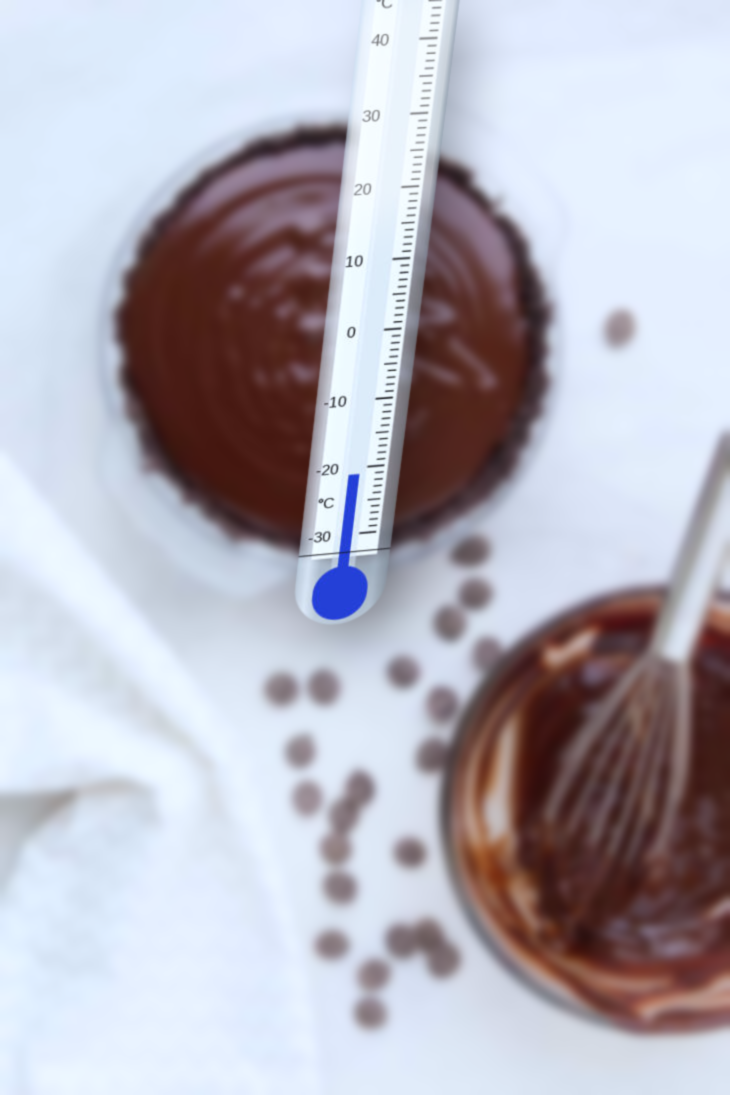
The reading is -21 °C
